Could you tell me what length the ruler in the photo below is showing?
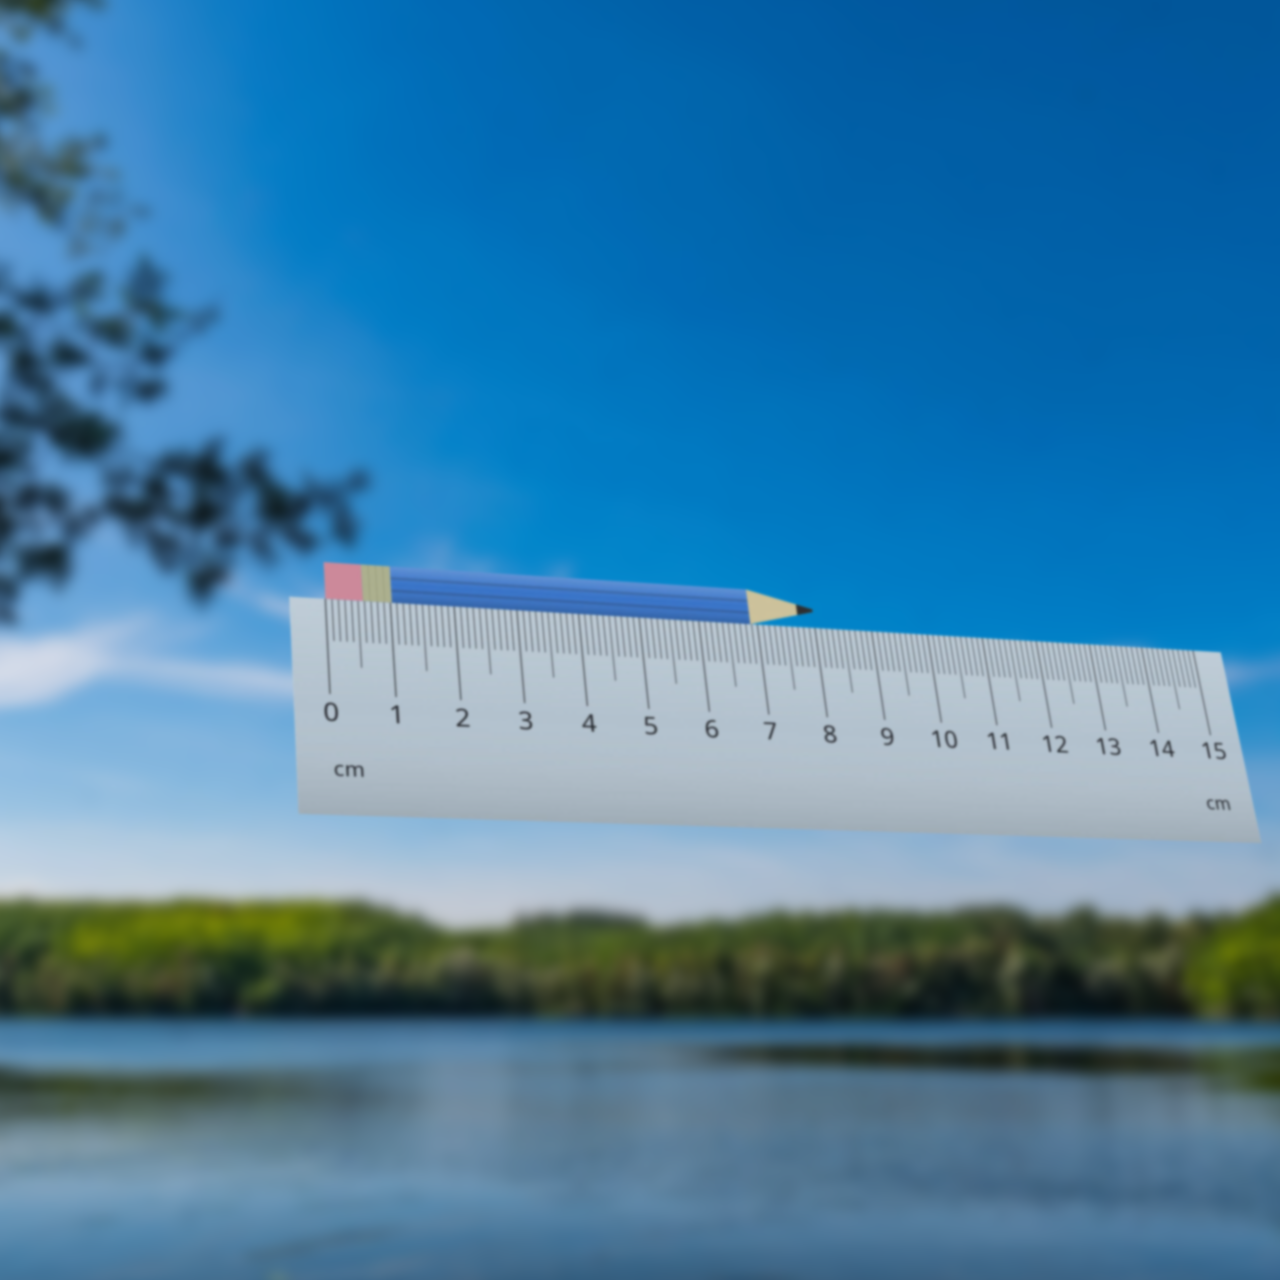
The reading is 8 cm
